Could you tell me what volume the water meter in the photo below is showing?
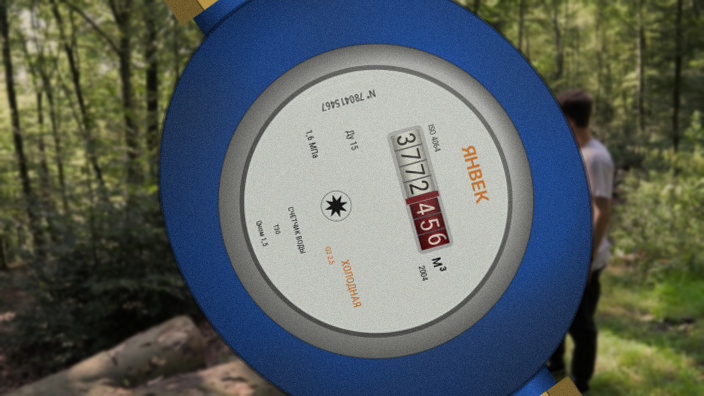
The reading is 3772.456 m³
